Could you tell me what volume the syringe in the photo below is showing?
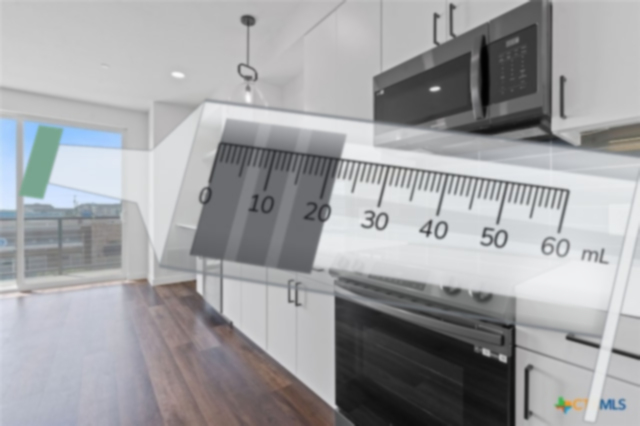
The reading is 0 mL
